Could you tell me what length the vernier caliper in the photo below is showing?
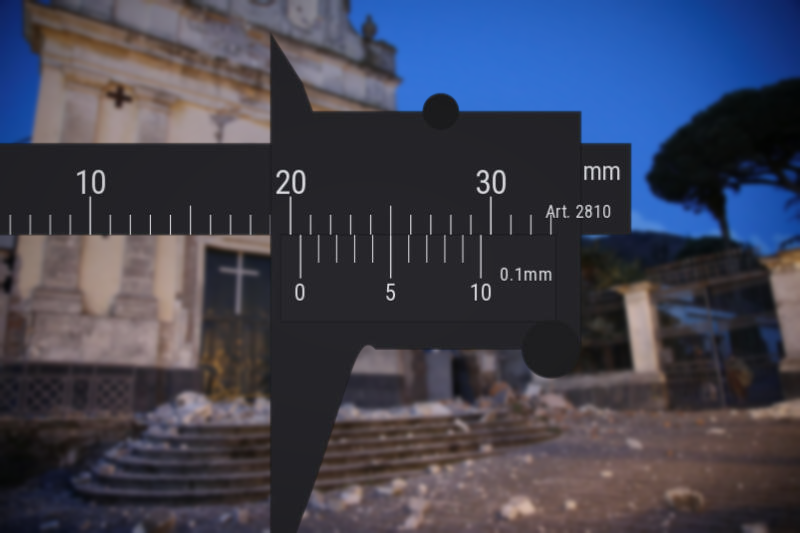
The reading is 20.5 mm
